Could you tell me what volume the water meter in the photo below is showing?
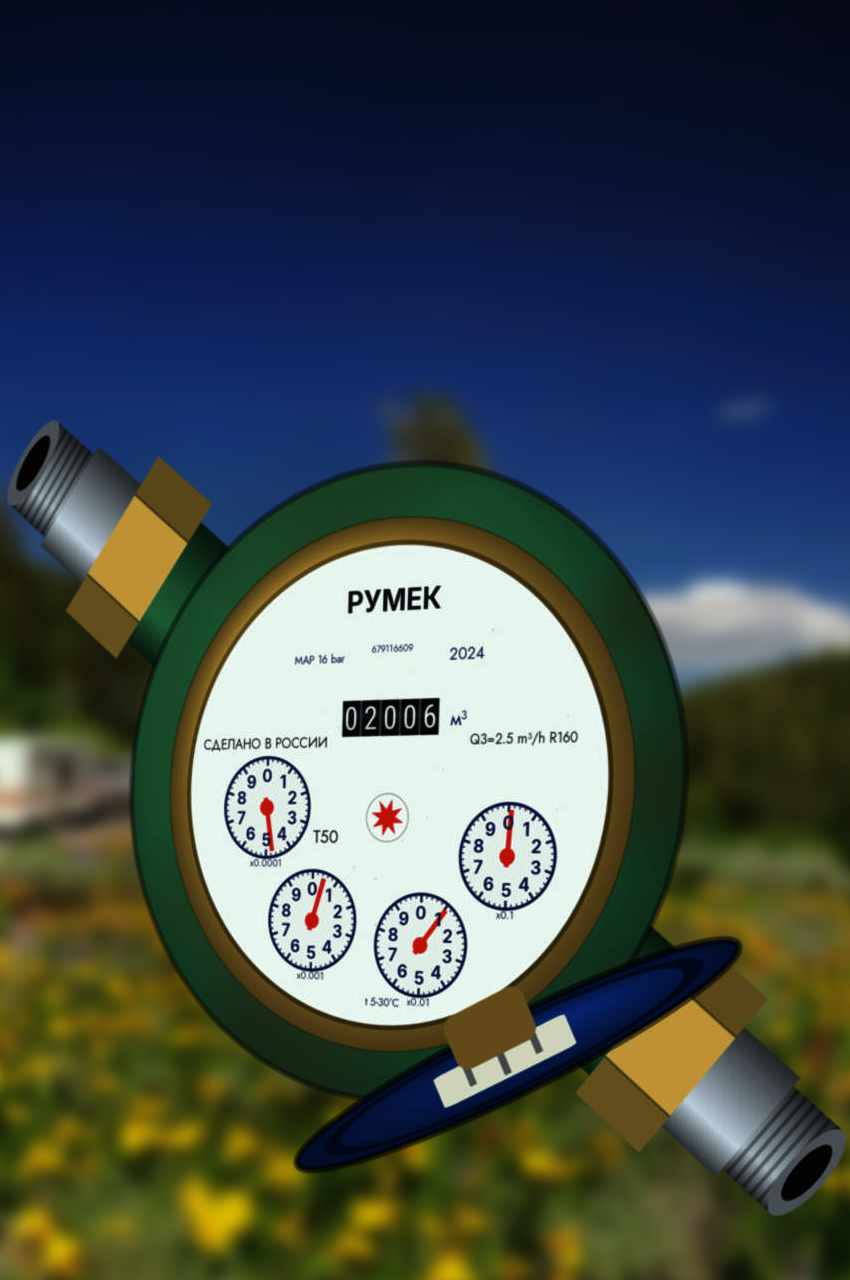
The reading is 2006.0104 m³
